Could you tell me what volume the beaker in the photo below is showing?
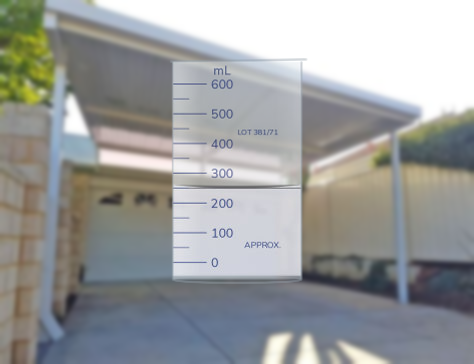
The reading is 250 mL
